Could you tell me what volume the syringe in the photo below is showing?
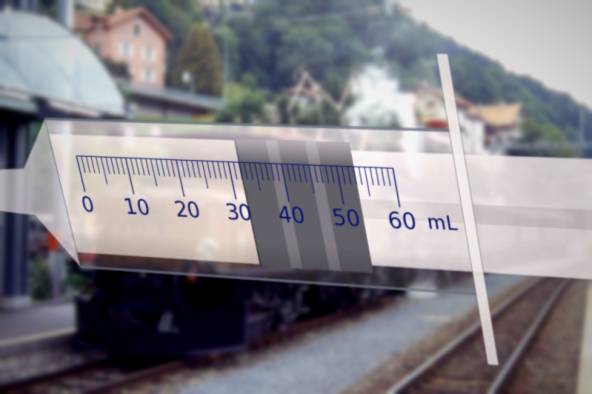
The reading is 32 mL
